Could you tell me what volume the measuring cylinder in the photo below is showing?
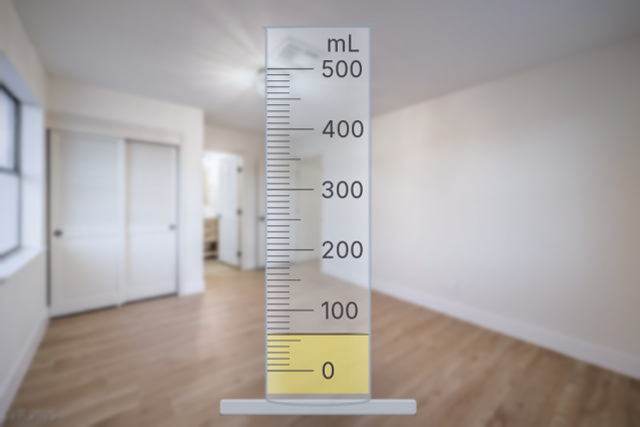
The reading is 60 mL
